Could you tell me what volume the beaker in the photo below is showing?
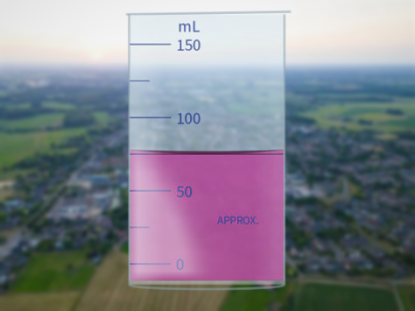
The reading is 75 mL
